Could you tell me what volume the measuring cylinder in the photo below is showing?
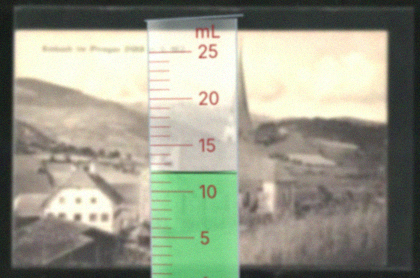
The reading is 12 mL
